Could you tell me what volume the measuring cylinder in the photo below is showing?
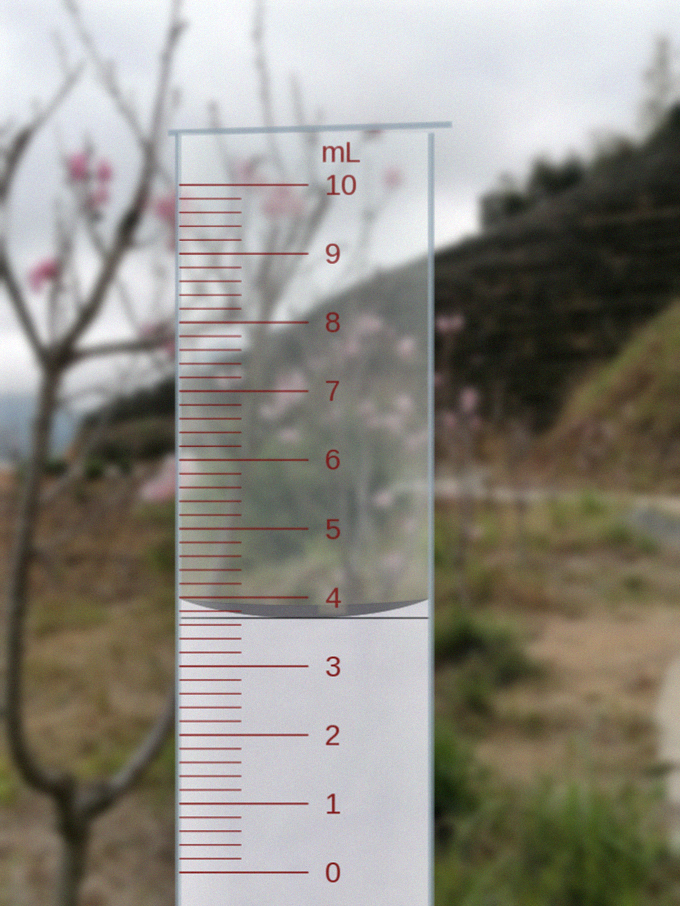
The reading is 3.7 mL
